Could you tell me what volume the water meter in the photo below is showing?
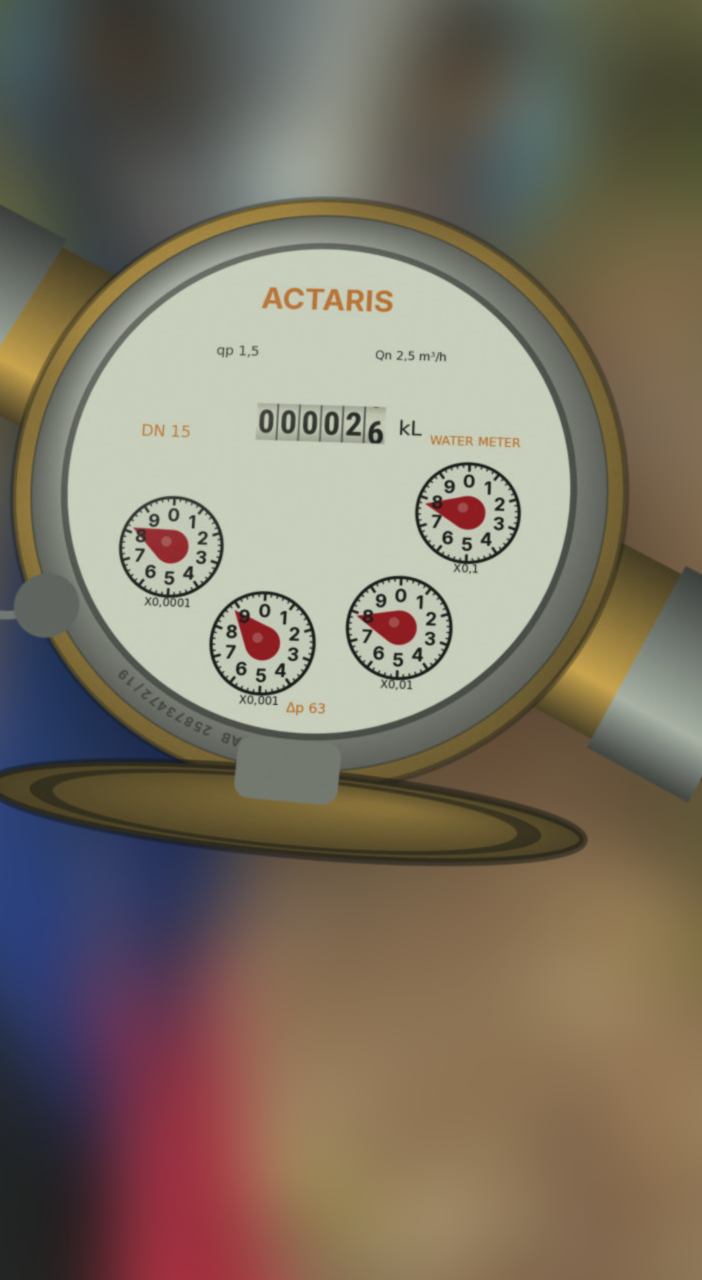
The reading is 25.7788 kL
